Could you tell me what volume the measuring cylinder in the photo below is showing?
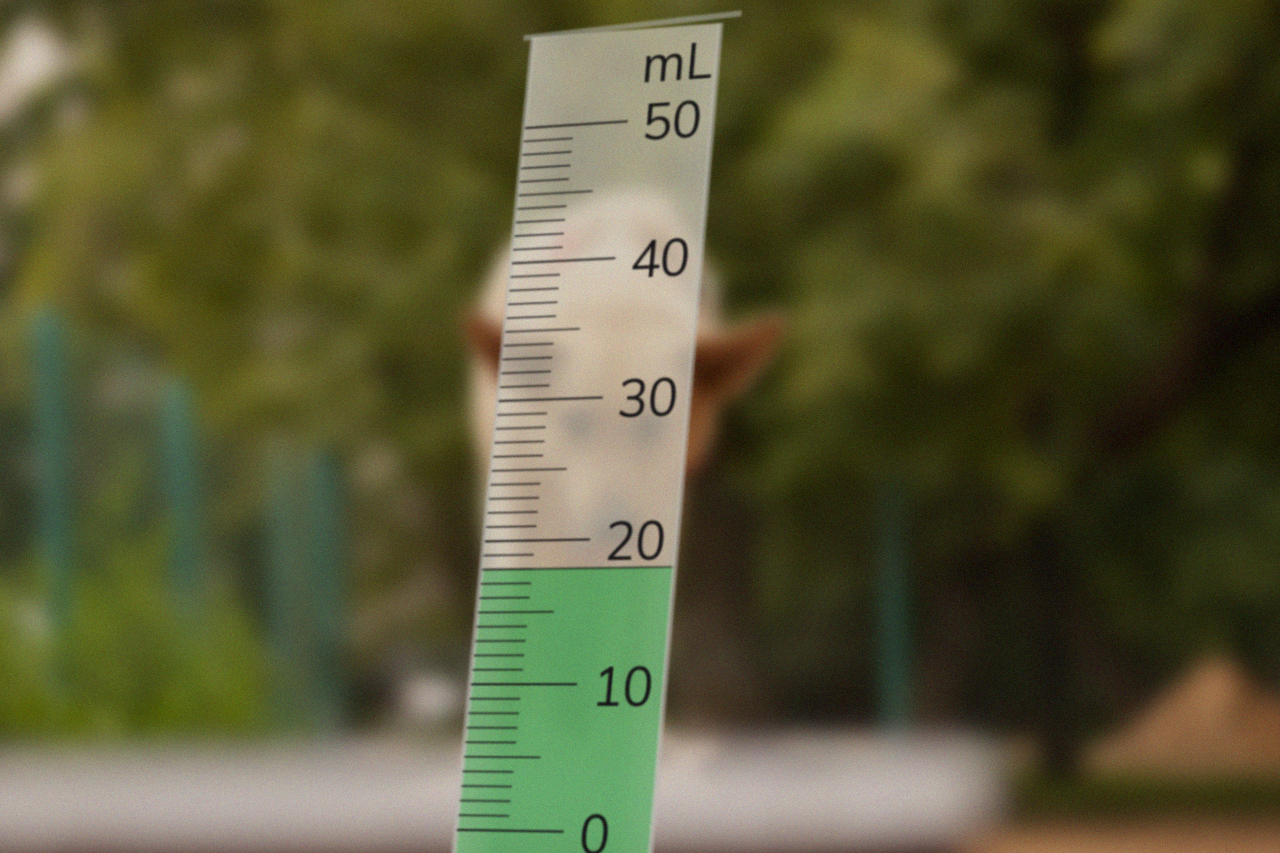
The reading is 18 mL
